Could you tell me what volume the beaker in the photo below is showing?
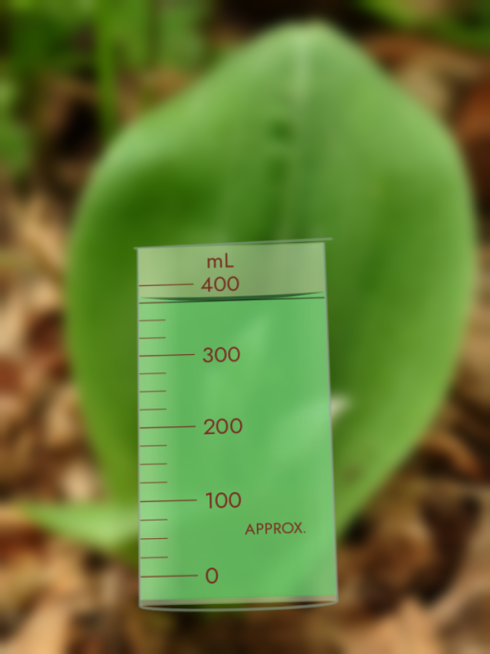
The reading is 375 mL
